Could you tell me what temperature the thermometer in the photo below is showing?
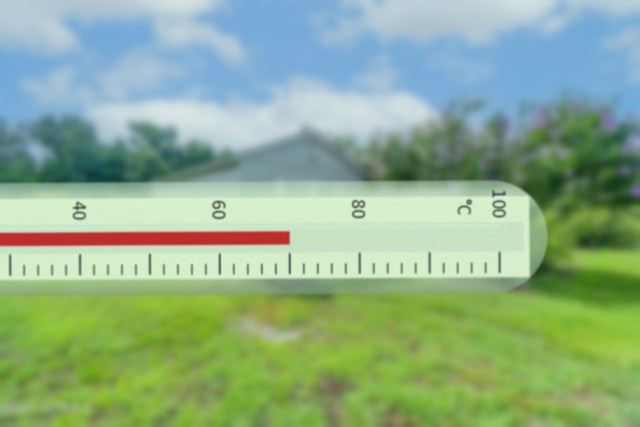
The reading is 70 °C
